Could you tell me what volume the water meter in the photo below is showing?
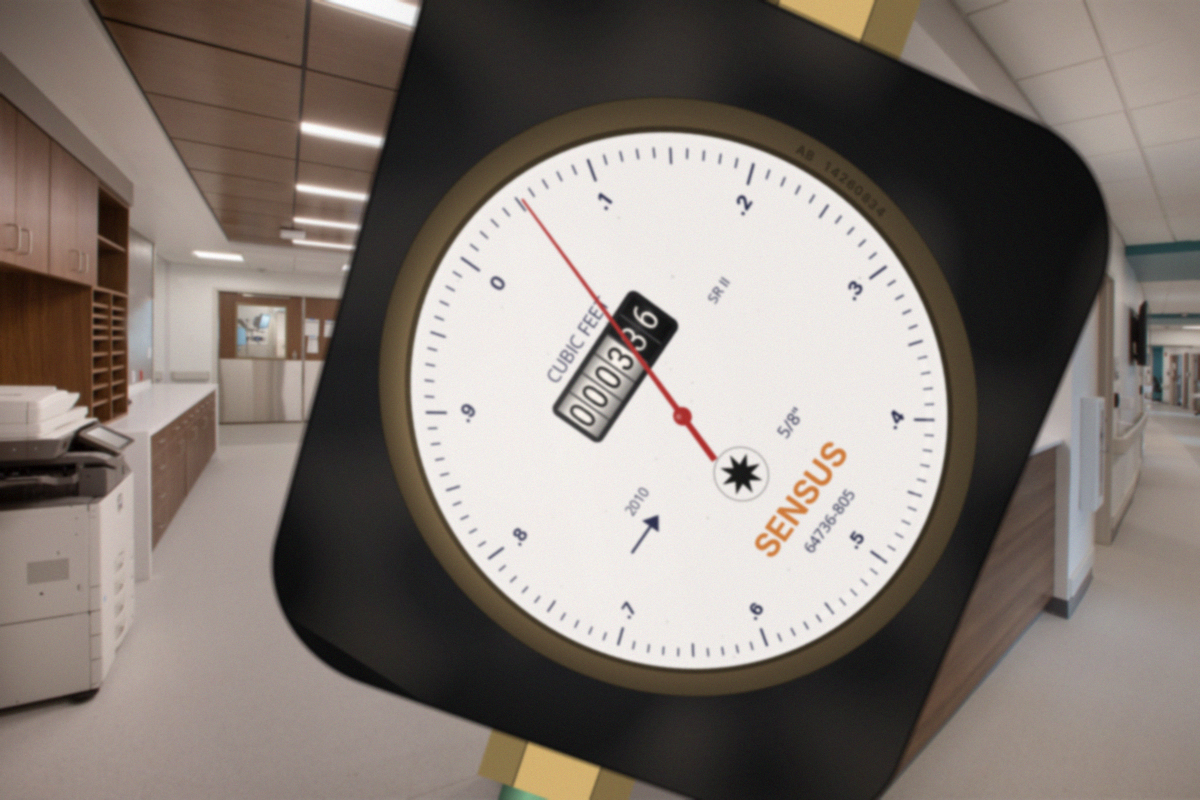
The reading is 336.05 ft³
